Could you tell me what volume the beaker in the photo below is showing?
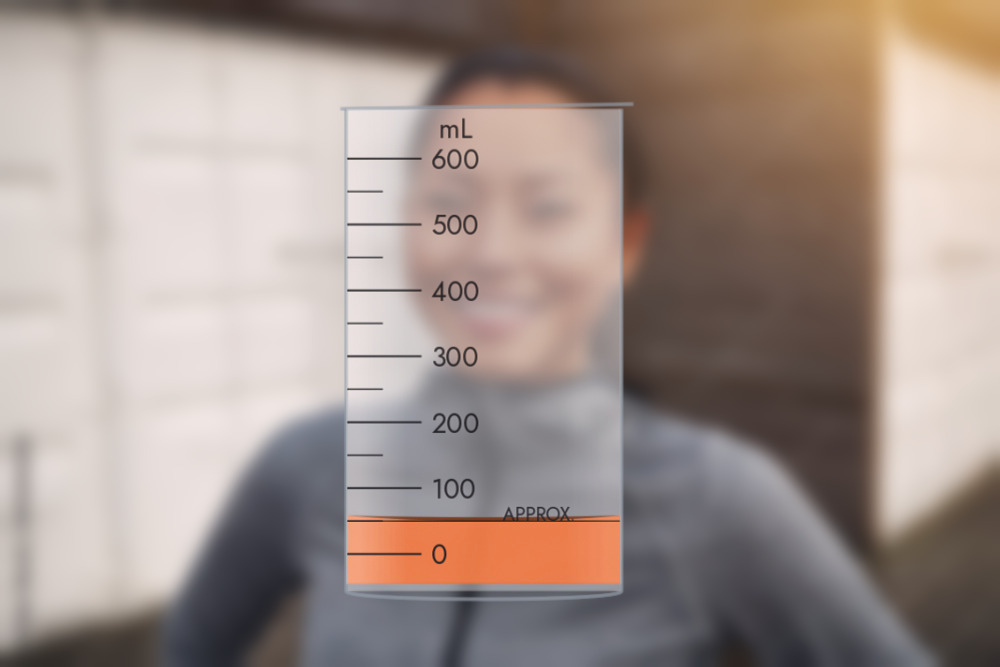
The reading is 50 mL
